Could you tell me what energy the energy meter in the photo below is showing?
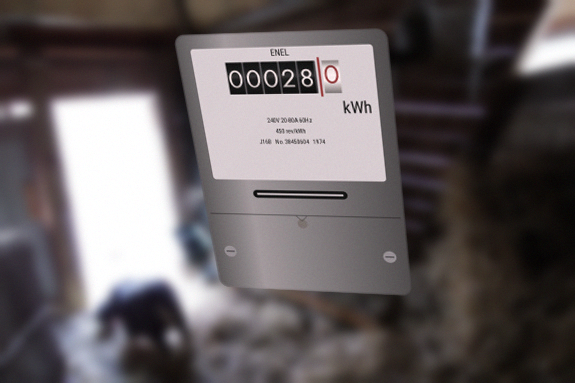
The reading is 28.0 kWh
